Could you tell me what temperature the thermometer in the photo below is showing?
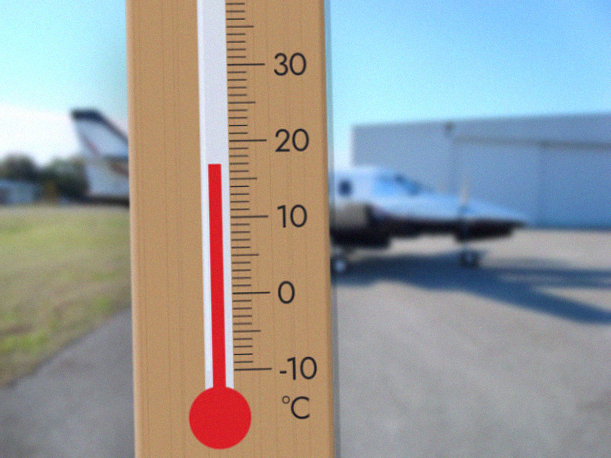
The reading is 17 °C
